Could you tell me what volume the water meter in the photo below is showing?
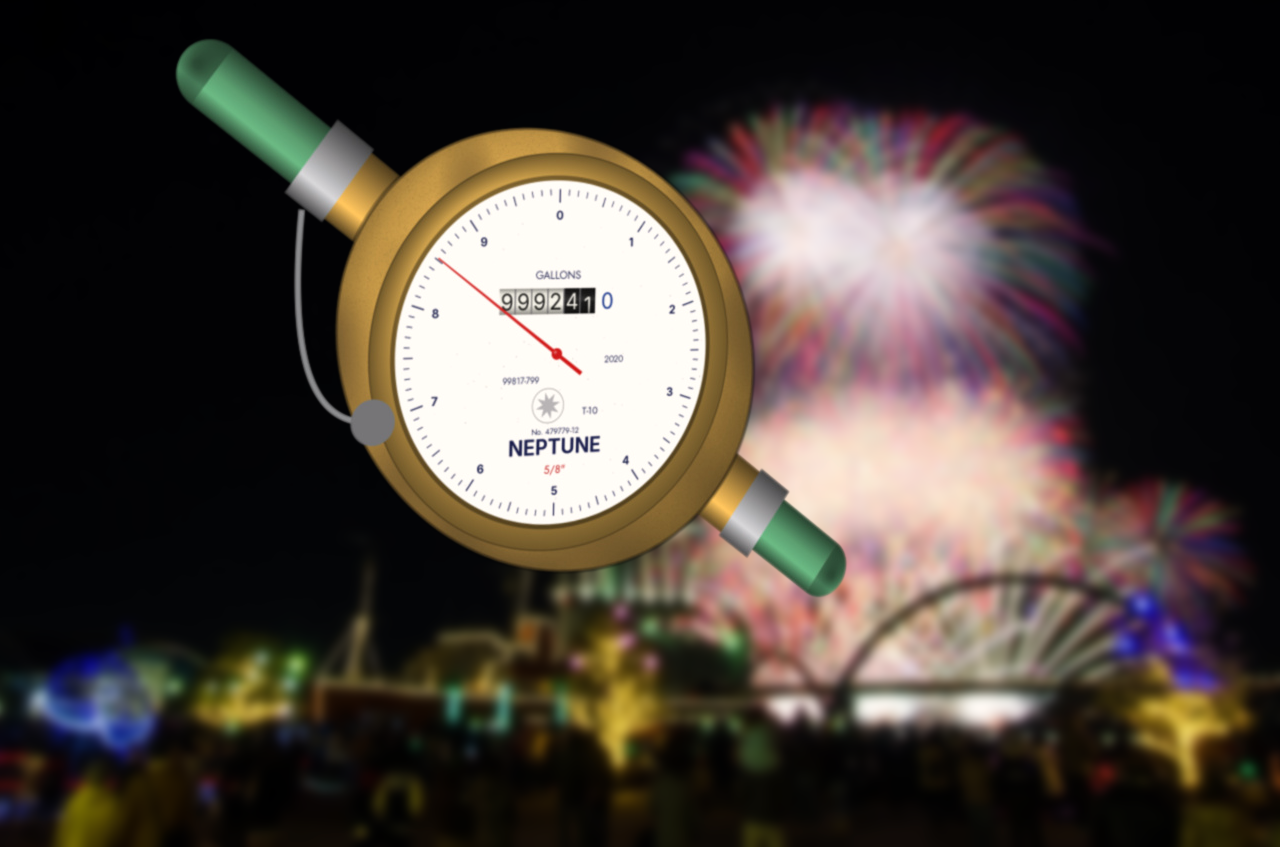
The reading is 9992408.5 gal
